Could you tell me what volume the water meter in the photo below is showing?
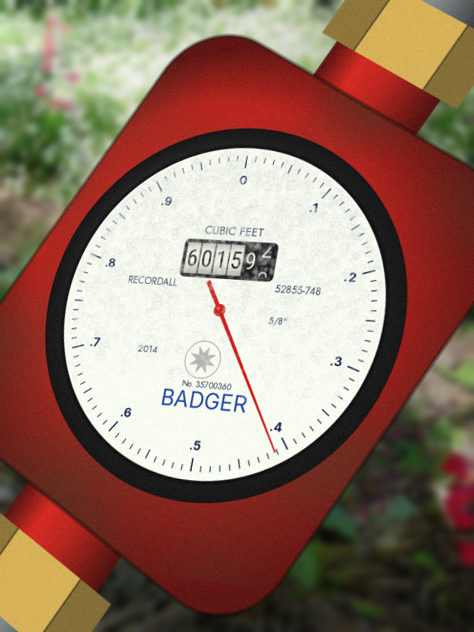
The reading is 601592.41 ft³
